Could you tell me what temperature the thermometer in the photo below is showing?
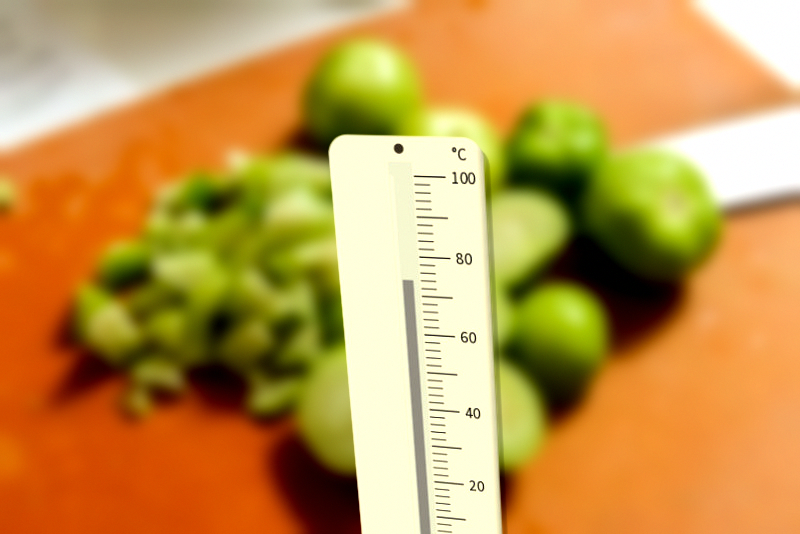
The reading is 74 °C
